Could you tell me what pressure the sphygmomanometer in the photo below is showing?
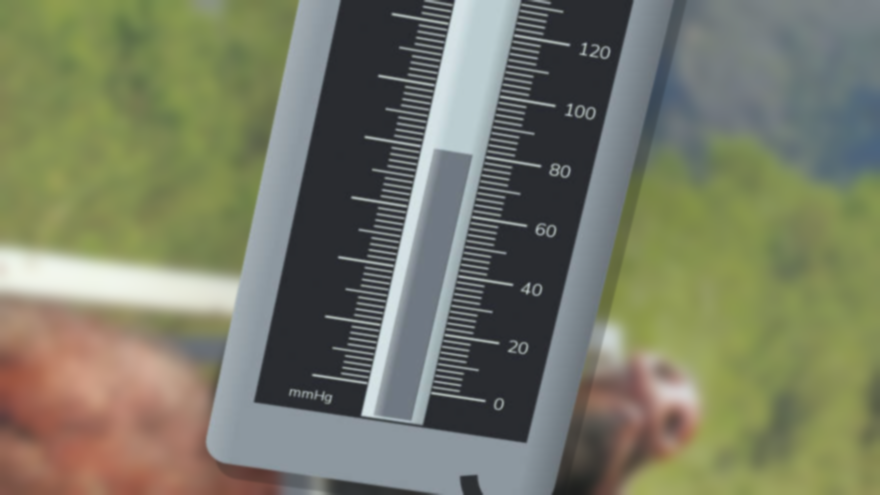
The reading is 80 mmHg
